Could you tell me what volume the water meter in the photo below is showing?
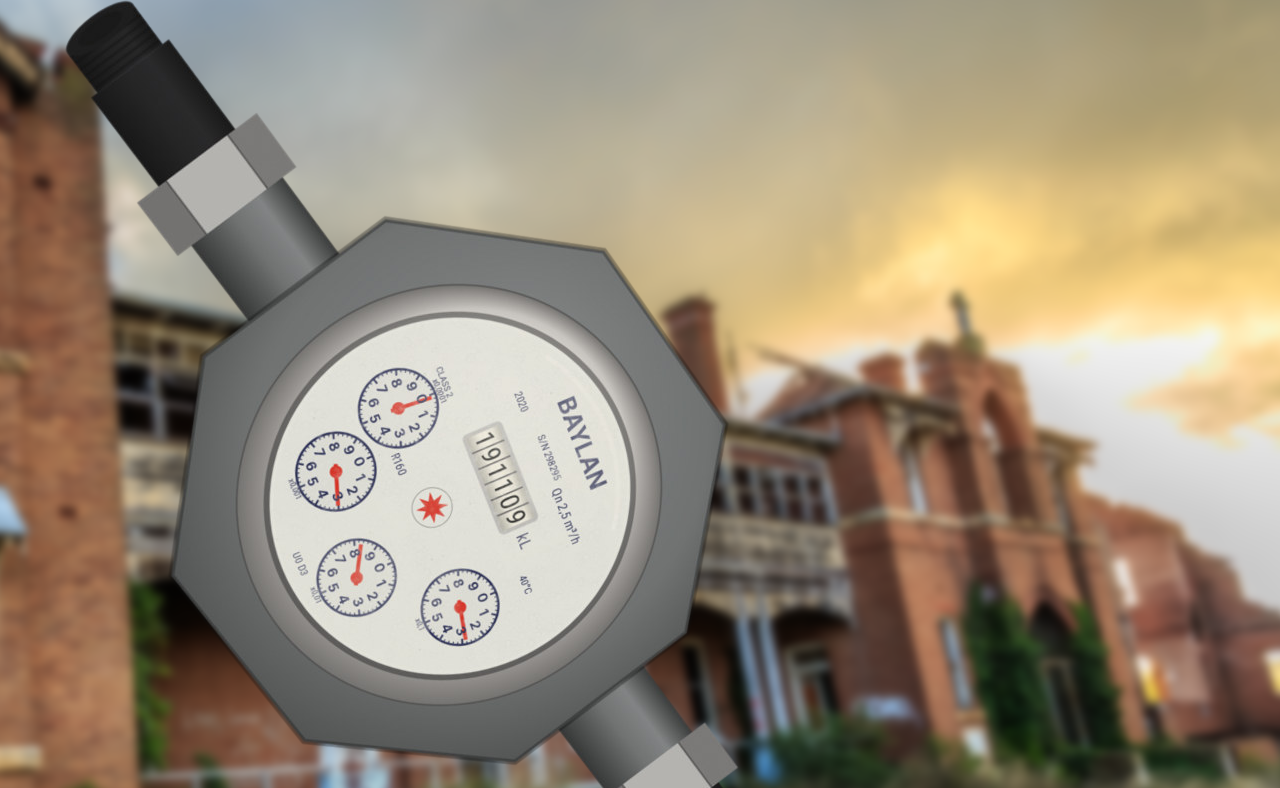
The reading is 191109.2830 kL
